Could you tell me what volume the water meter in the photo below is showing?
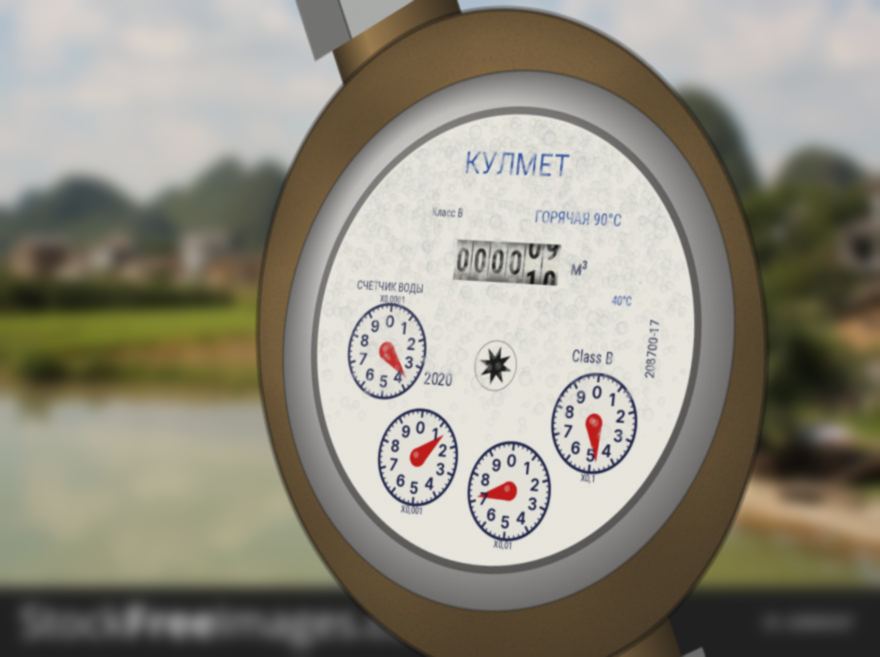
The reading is 9.4713 m³
